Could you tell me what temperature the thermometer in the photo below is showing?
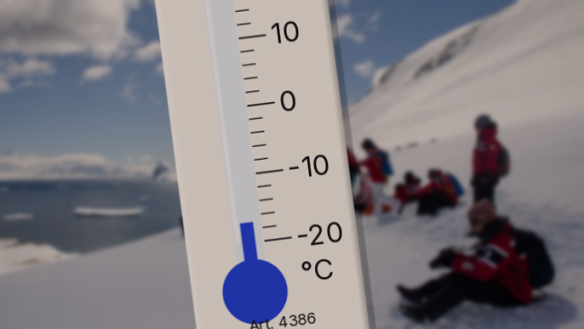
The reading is -17 °C
